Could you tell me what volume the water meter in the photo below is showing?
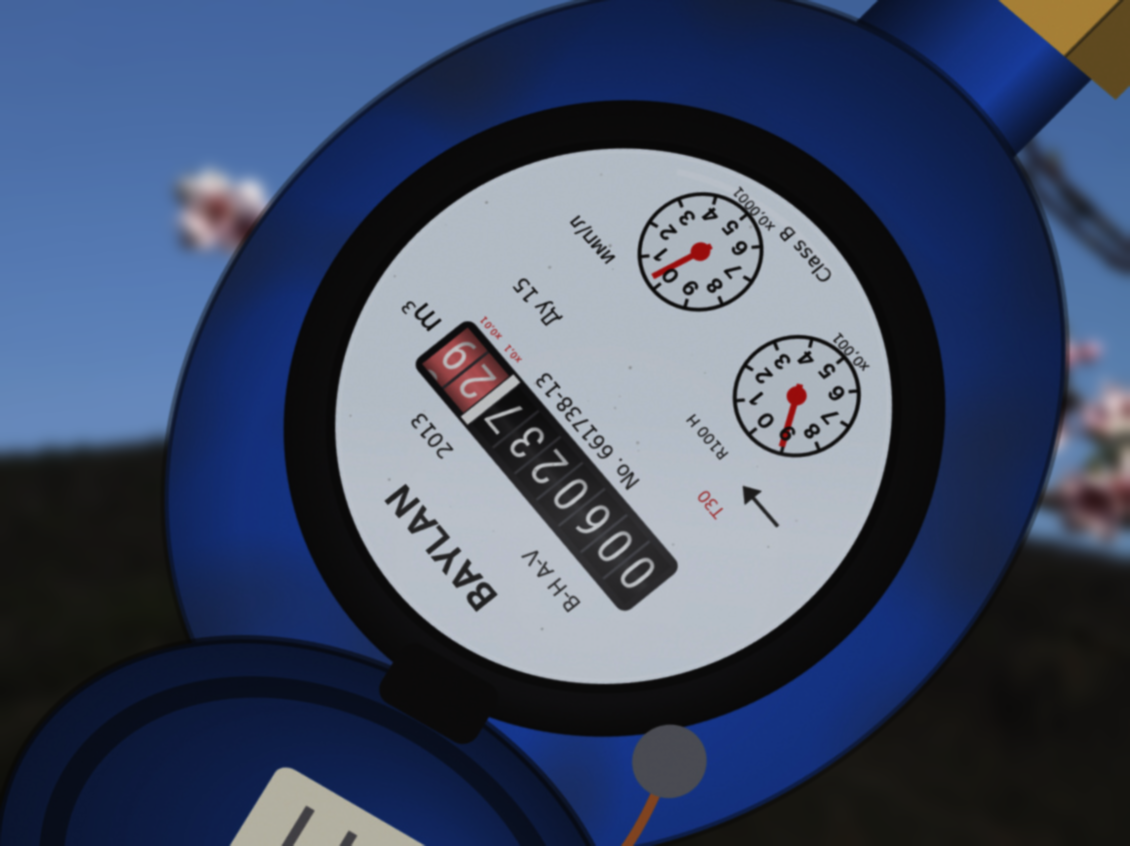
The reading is 60237.2890 m³
